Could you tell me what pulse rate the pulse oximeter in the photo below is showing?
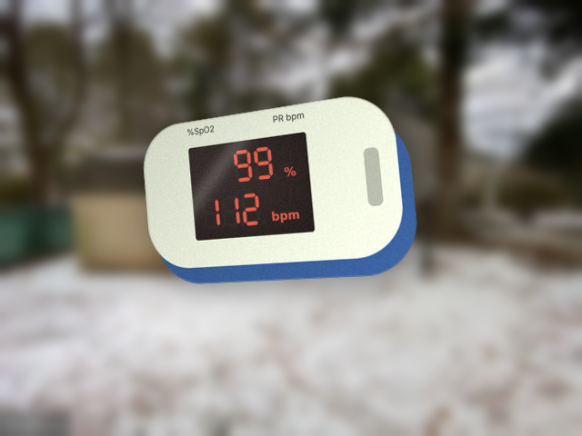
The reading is 112 bpm
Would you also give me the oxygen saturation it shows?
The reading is 99 %
